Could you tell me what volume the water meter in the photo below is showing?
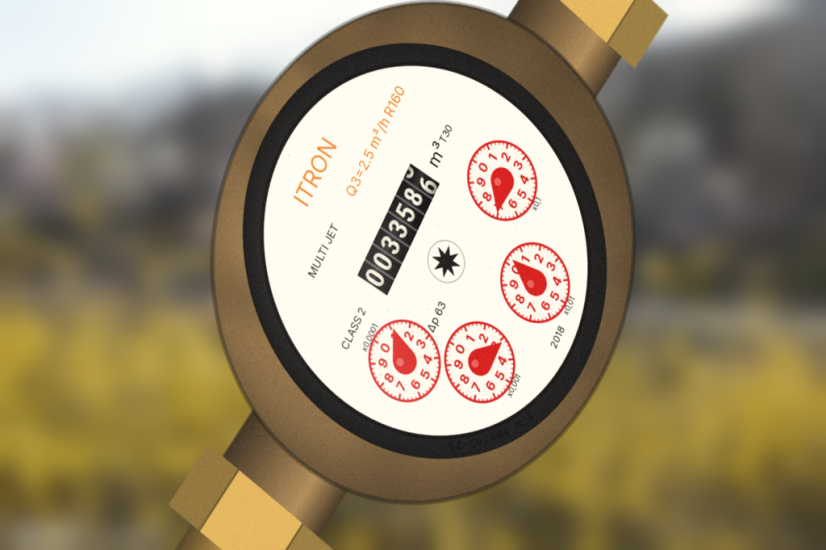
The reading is 33585.7031 m³
